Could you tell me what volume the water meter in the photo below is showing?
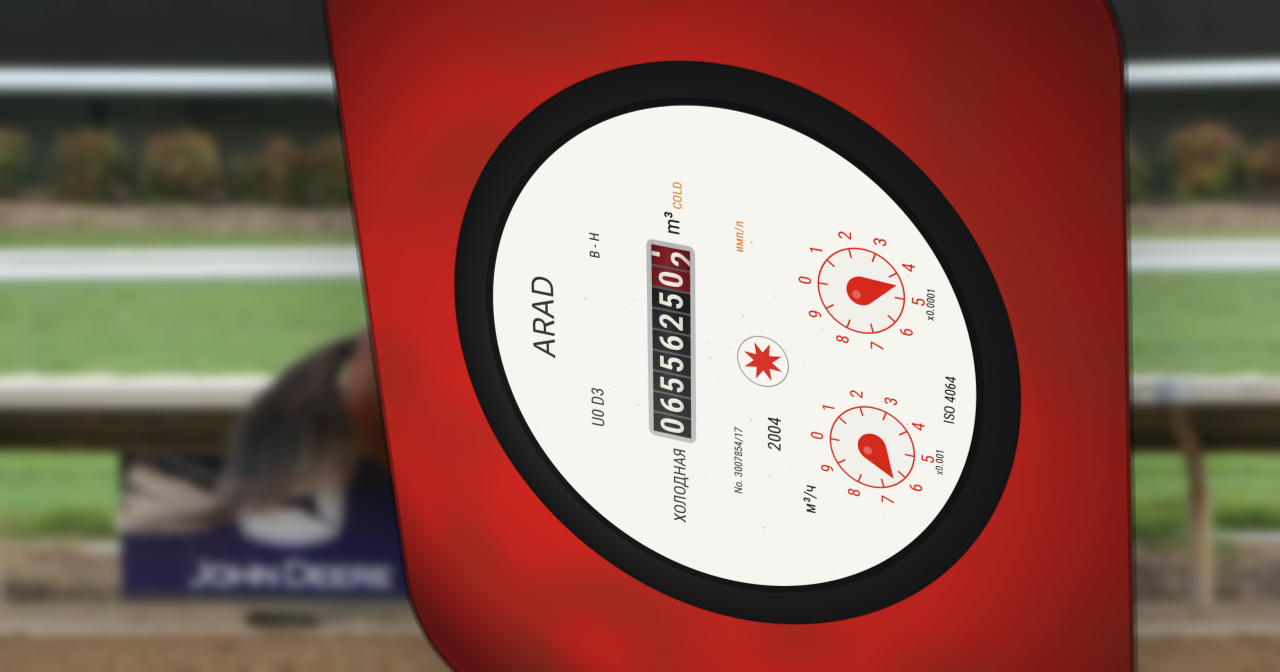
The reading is 655625.0164 m³
